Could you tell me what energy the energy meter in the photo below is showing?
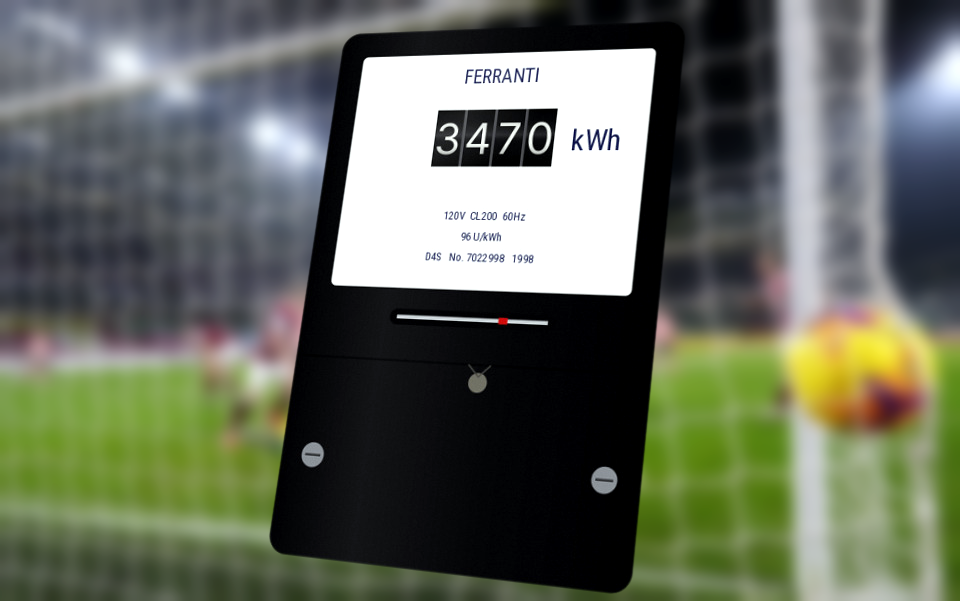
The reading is 3470 kWh
